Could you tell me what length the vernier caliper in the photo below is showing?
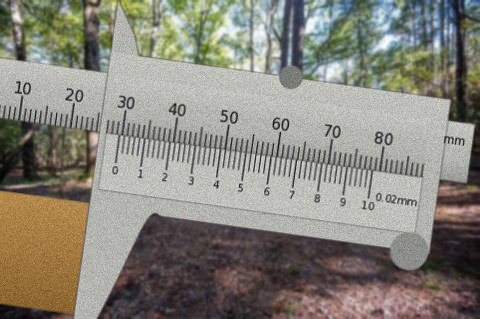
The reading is 29.5 mm
